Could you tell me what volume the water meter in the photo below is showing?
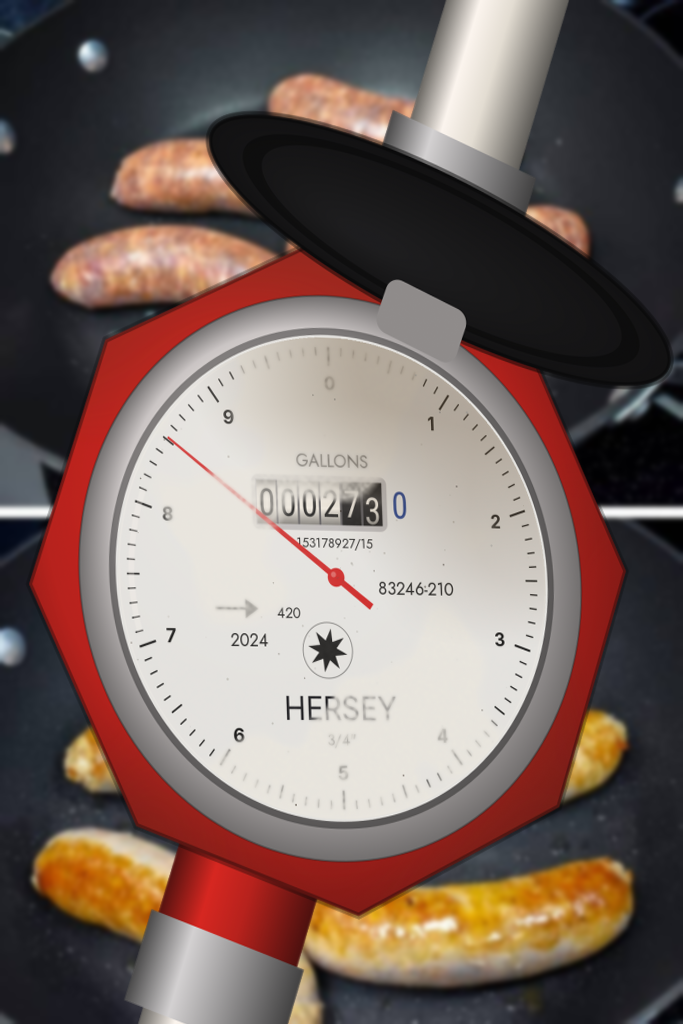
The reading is 2728.5 gal
